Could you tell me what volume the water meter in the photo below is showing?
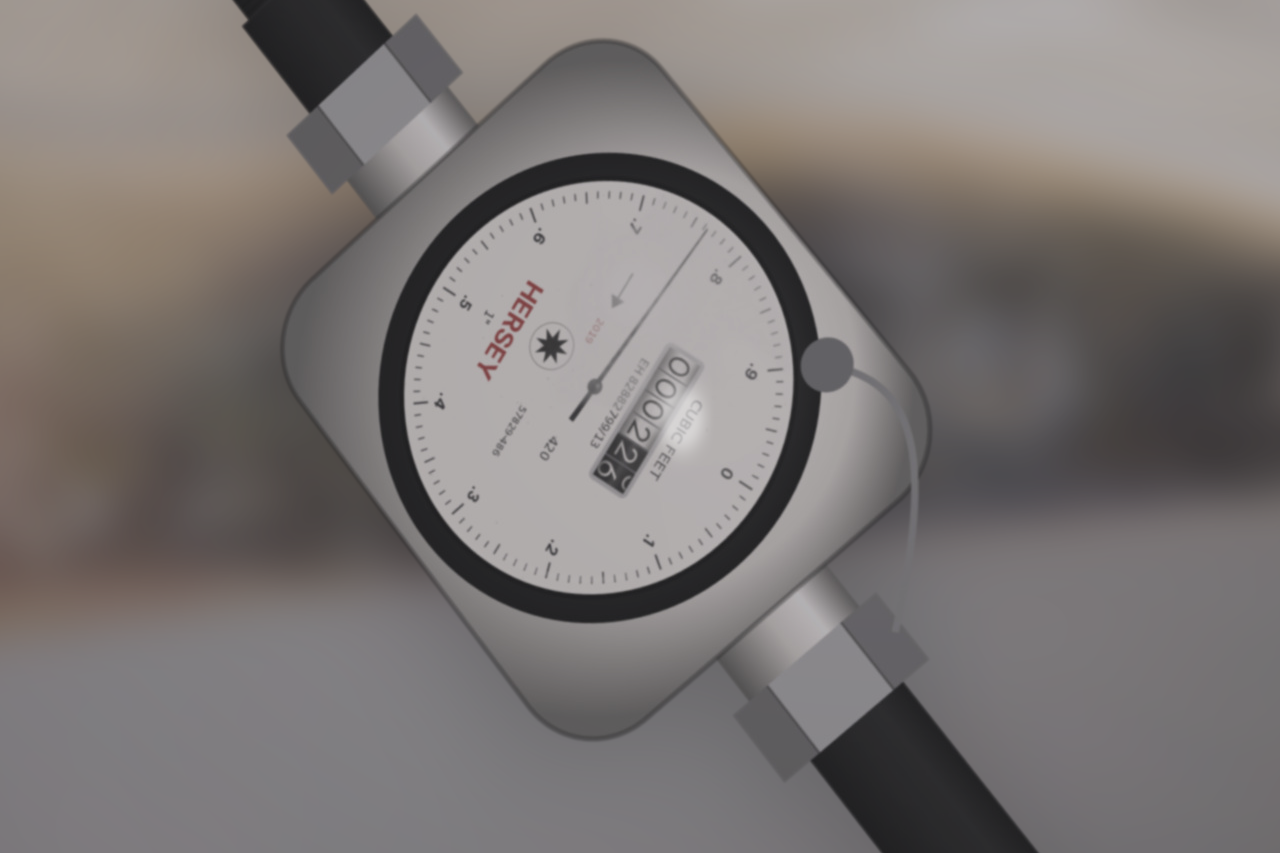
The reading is 225.76 ft³
